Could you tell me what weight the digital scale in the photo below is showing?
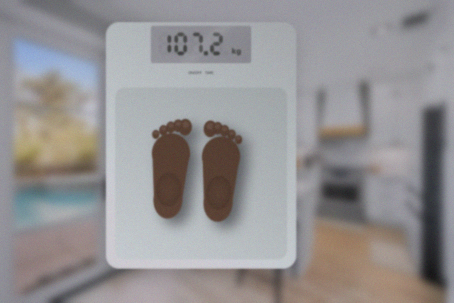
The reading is 107.2 kg
